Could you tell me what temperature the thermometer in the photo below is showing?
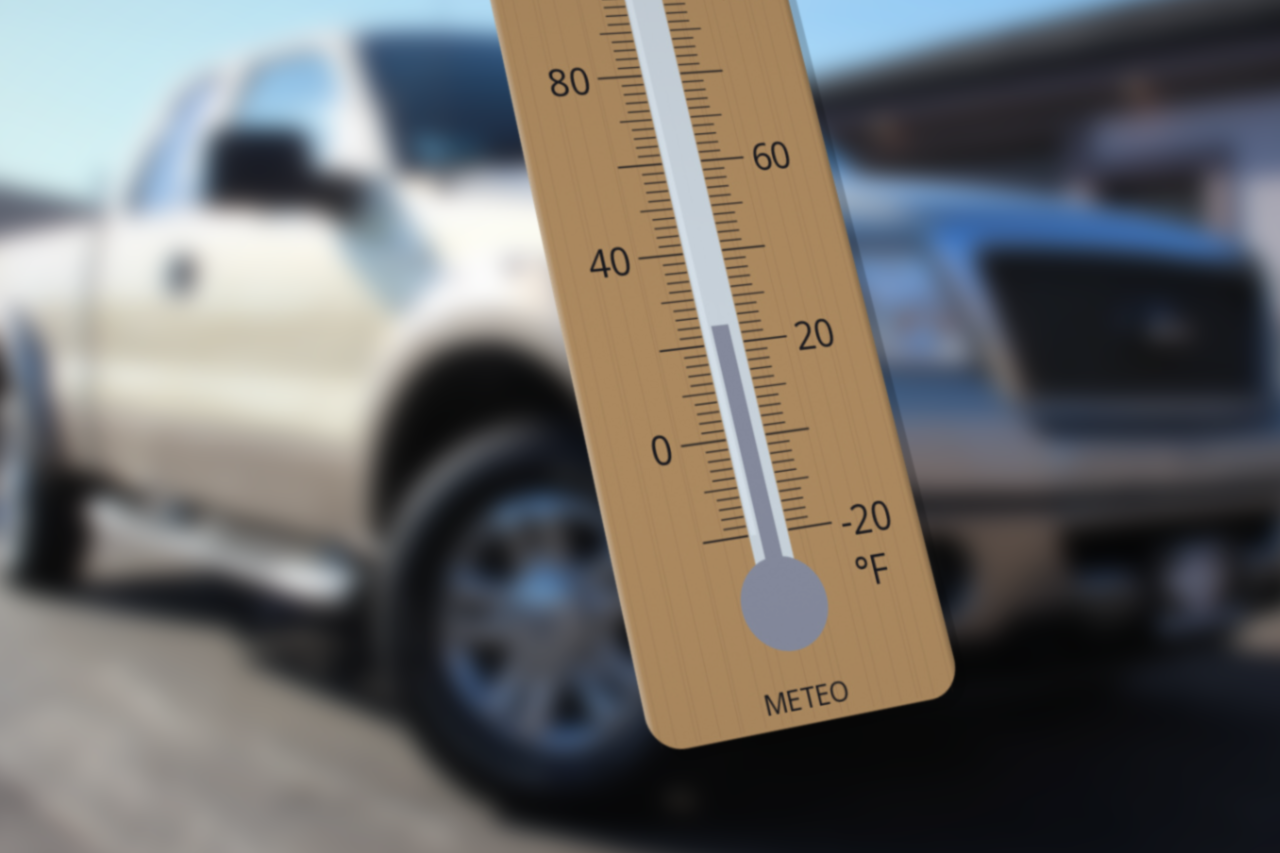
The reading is 24 °F
